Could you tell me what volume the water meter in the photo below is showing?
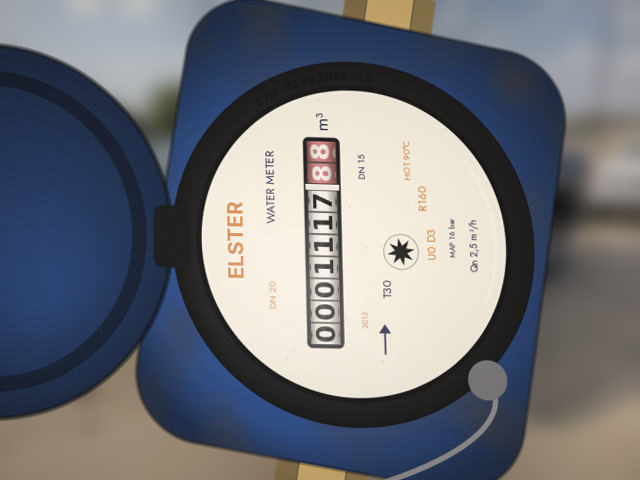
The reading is 1117.88 m³
